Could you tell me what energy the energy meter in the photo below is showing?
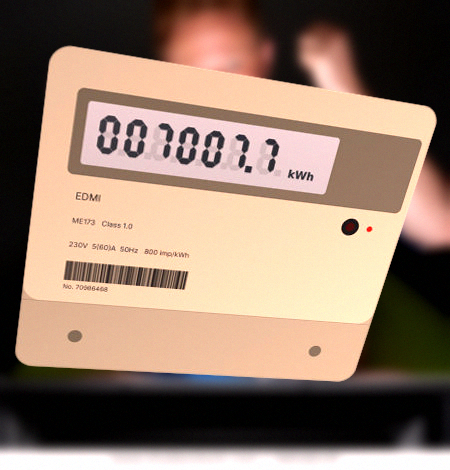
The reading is 7007.7 kWh
